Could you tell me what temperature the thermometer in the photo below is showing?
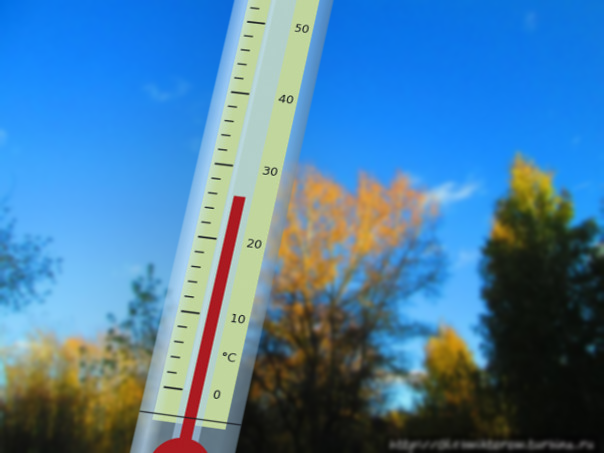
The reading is 26 °C
